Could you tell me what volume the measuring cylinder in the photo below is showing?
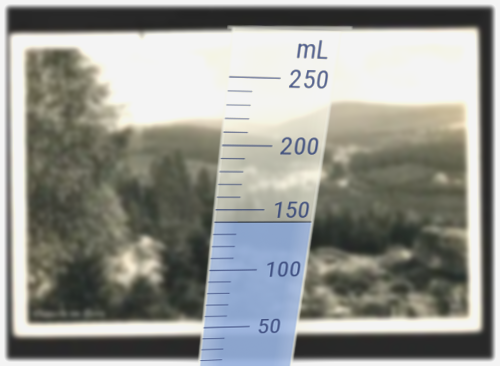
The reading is 140 mL
